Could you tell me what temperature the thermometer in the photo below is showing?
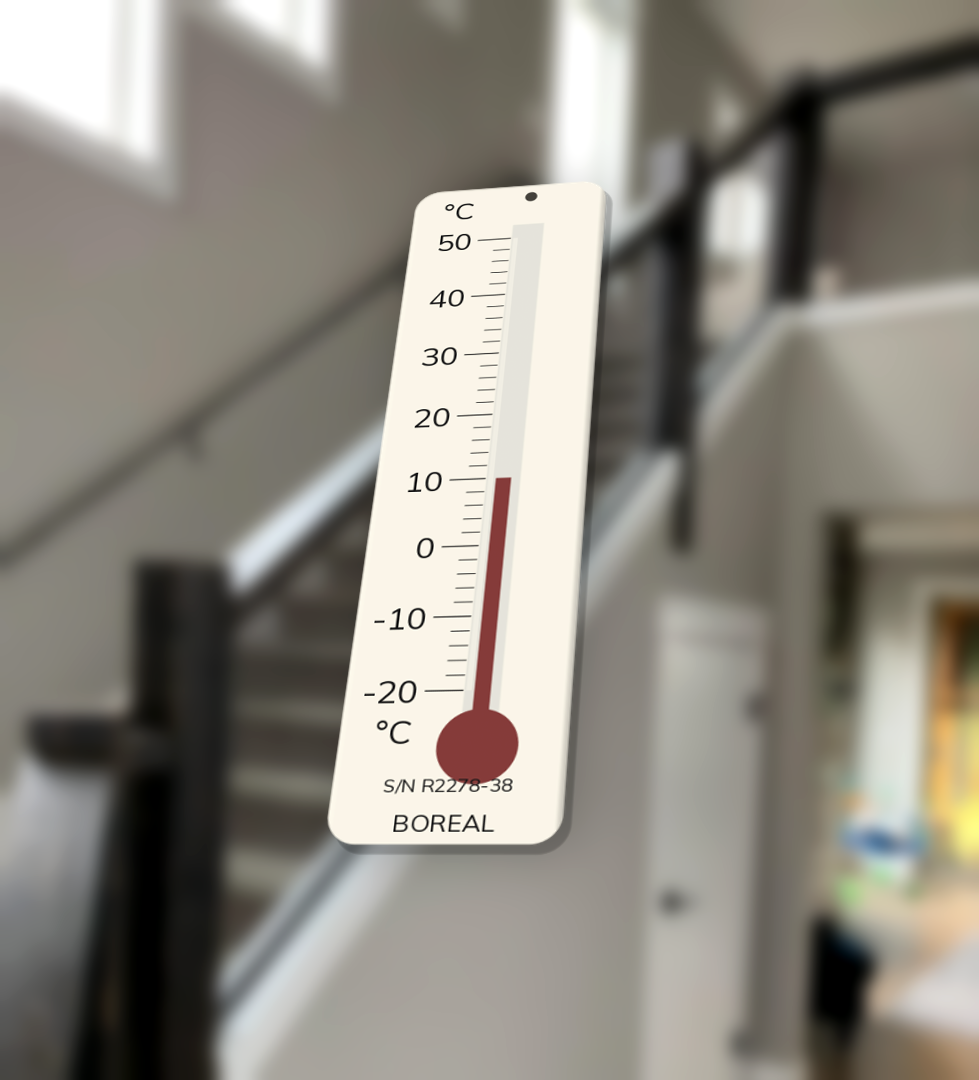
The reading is 10 °C
